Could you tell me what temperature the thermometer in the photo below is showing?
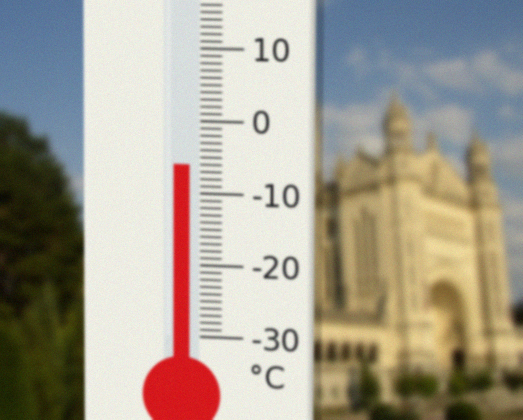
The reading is -6 °C
